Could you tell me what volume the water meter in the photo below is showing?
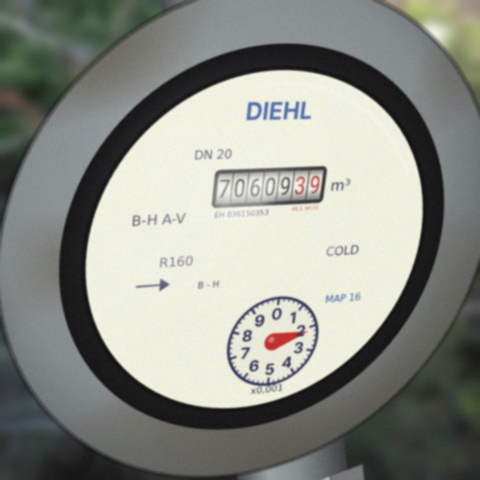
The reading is 70609.392 m³
